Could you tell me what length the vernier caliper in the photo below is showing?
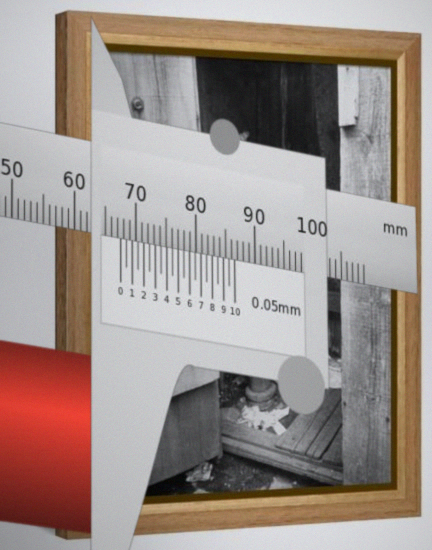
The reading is 67.5 mm
